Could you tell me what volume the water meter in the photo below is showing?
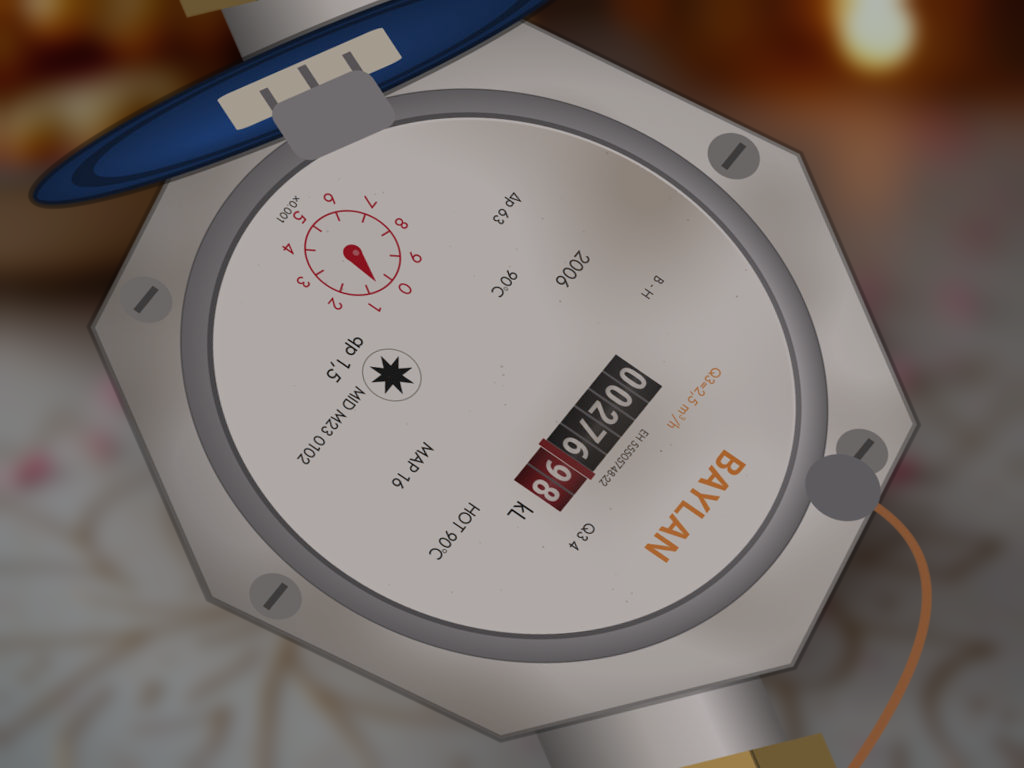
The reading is 276.980 kL
